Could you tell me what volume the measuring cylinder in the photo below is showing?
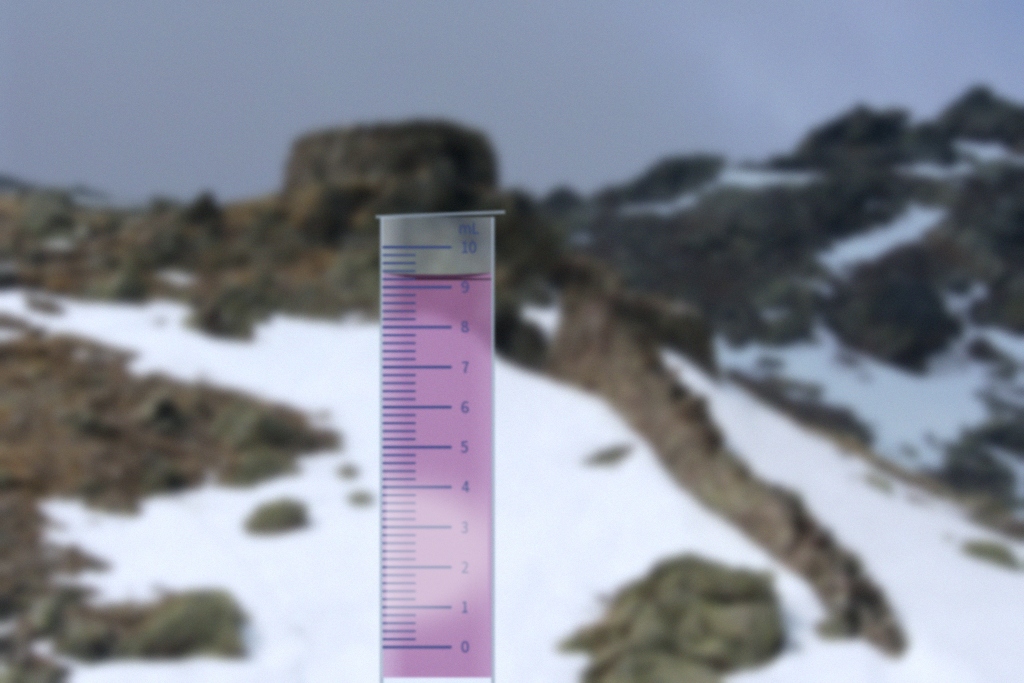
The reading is 9.2 mL
